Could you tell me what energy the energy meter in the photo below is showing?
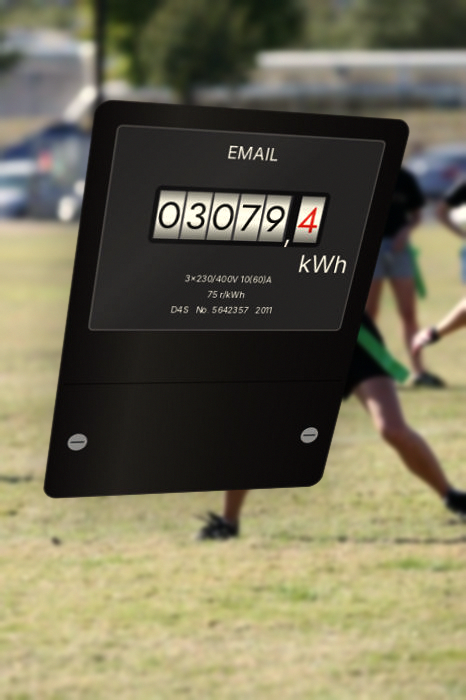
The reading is 3079.4 kWh
